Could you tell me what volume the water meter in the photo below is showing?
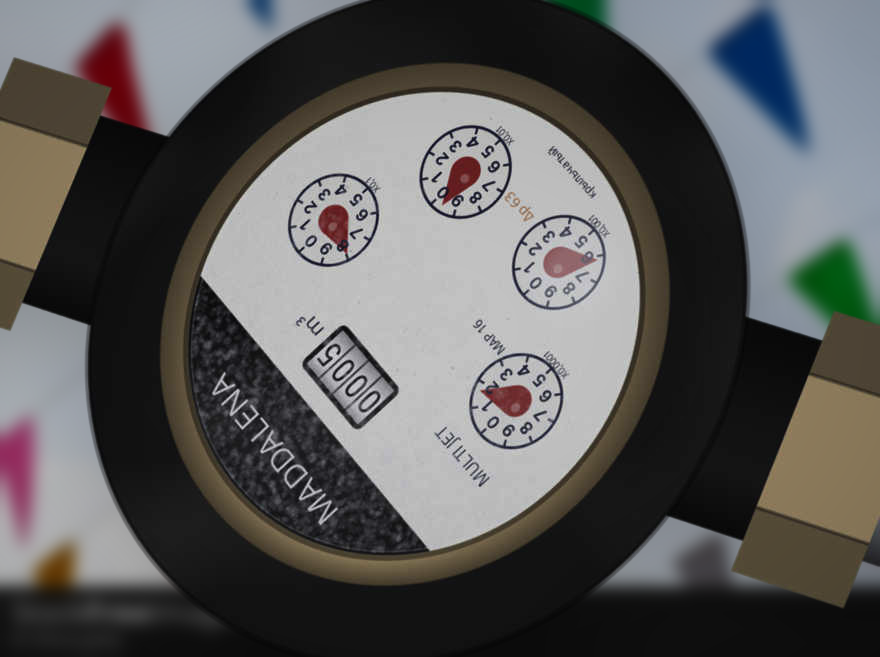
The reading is 5.7961 m³
